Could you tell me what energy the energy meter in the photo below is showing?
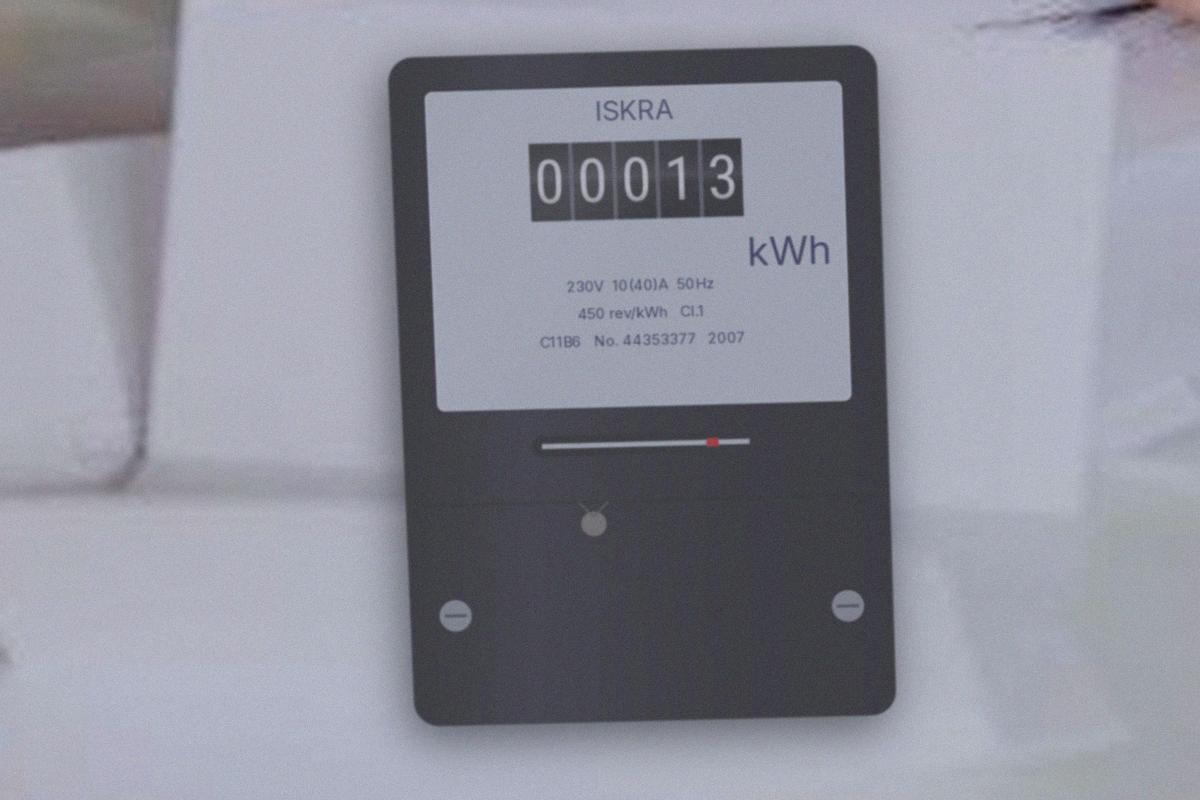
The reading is 13 kWh
